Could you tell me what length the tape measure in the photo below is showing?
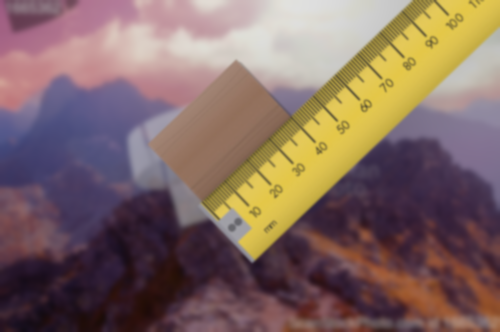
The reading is 40 mm
